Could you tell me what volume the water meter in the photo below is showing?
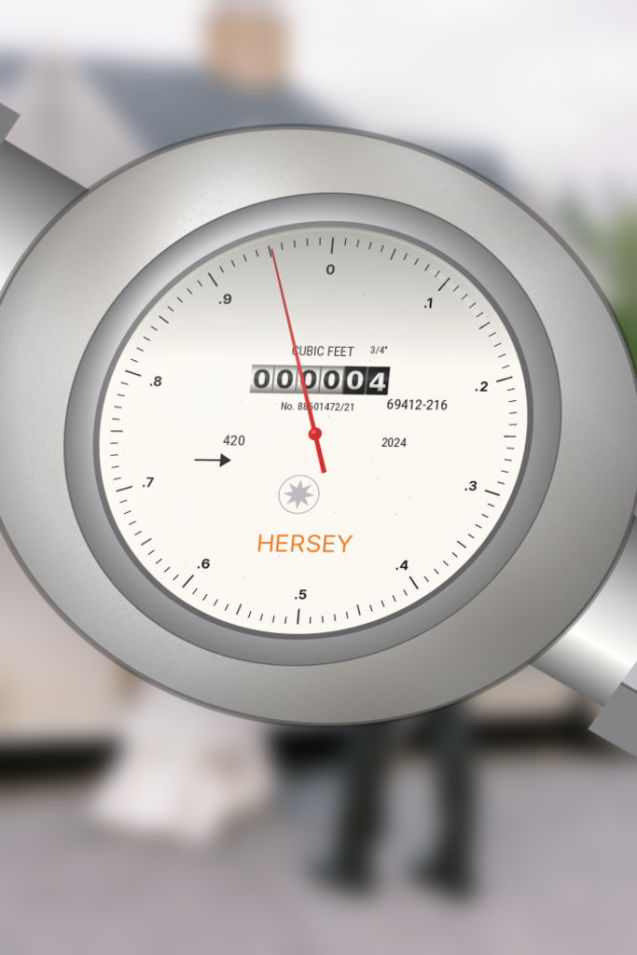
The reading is 3.95 ft³
